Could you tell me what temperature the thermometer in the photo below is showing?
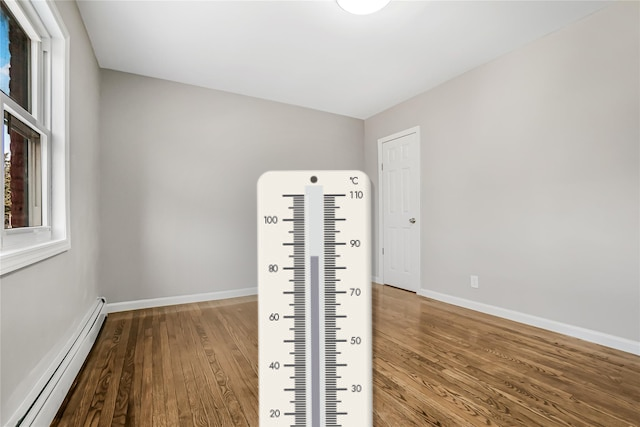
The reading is 85 °C
